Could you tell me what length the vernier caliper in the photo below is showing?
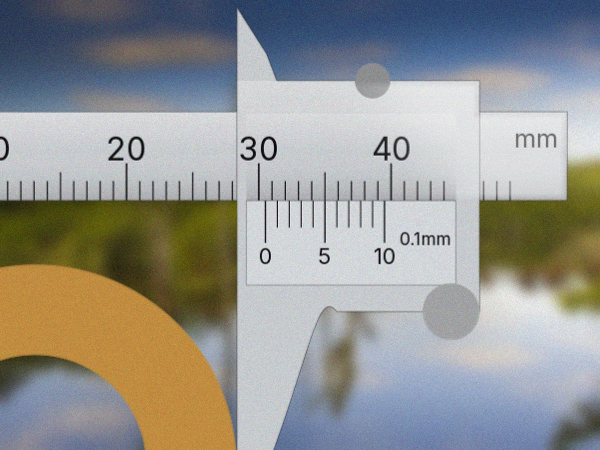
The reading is 30.5 mm
